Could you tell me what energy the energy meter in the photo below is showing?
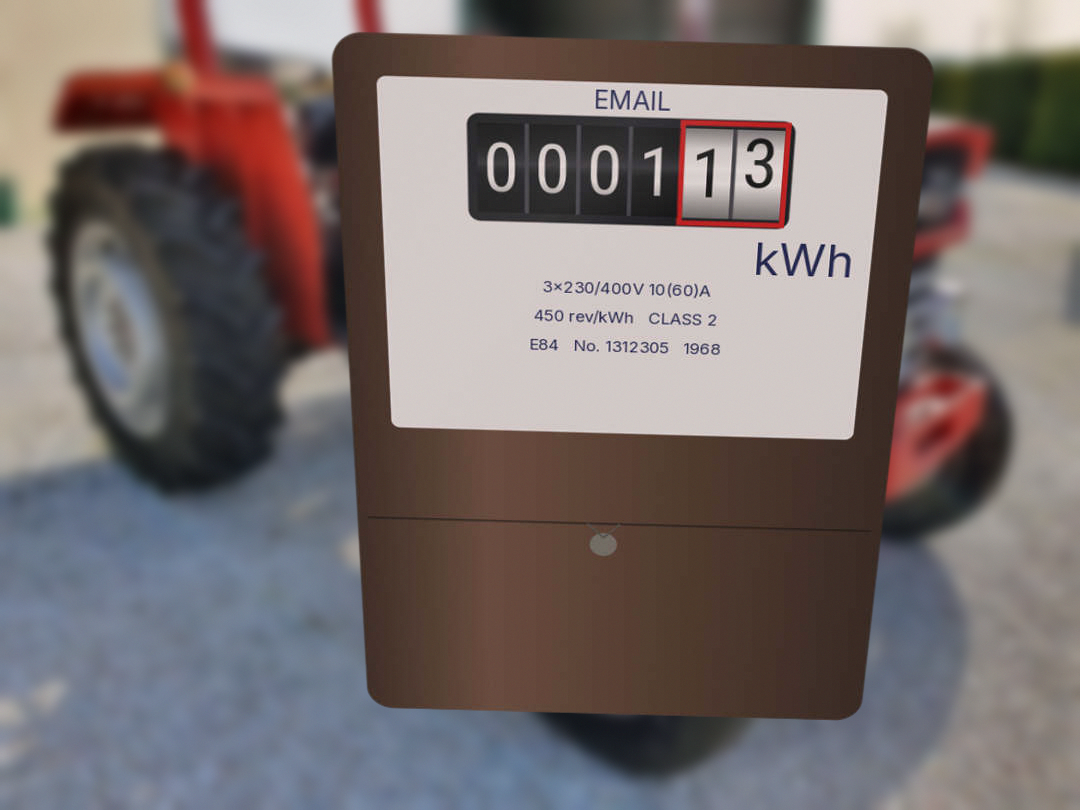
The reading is 1.13 kWh
